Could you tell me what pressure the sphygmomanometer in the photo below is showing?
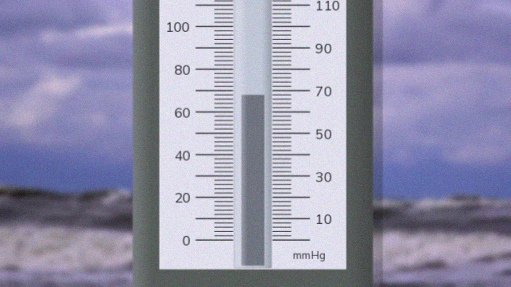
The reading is 68 mmHg
